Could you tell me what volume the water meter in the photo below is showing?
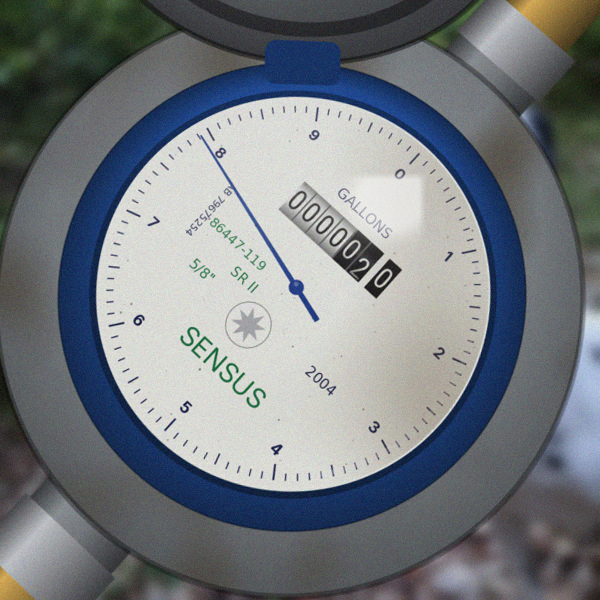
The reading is 17.9 gal
